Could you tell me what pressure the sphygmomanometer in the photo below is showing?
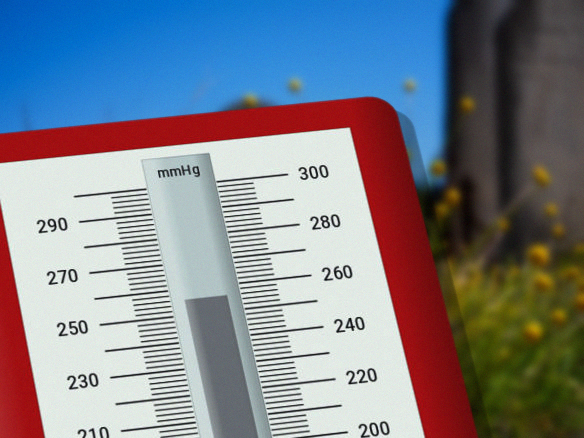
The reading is 256 mmHg
